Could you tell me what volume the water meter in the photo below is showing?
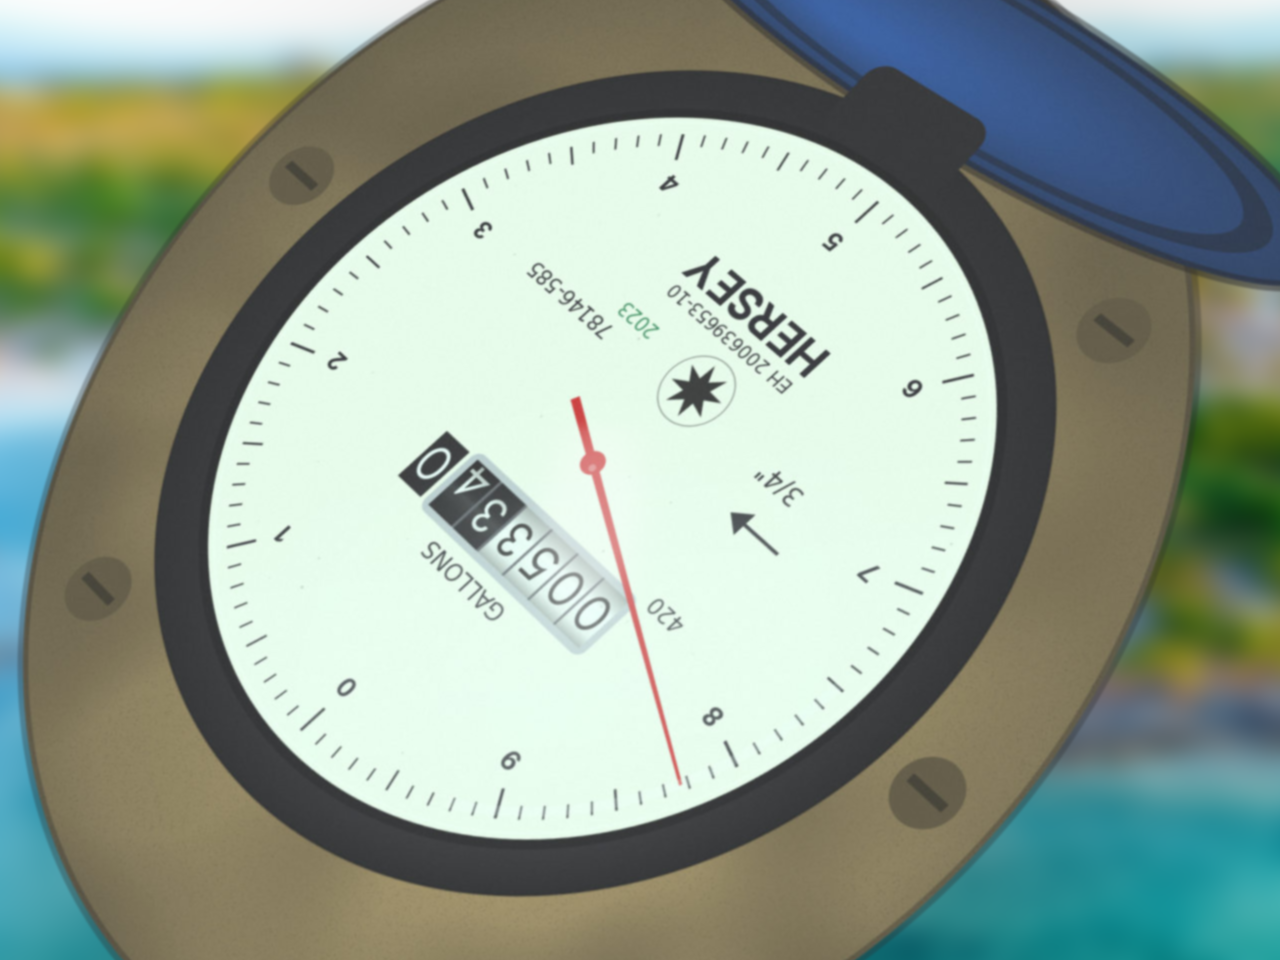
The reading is 53338.2 gal
